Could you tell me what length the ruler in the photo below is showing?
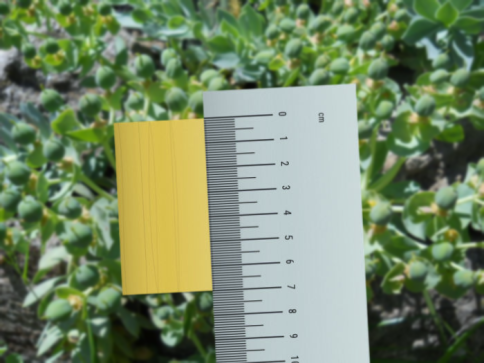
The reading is 7 cm
